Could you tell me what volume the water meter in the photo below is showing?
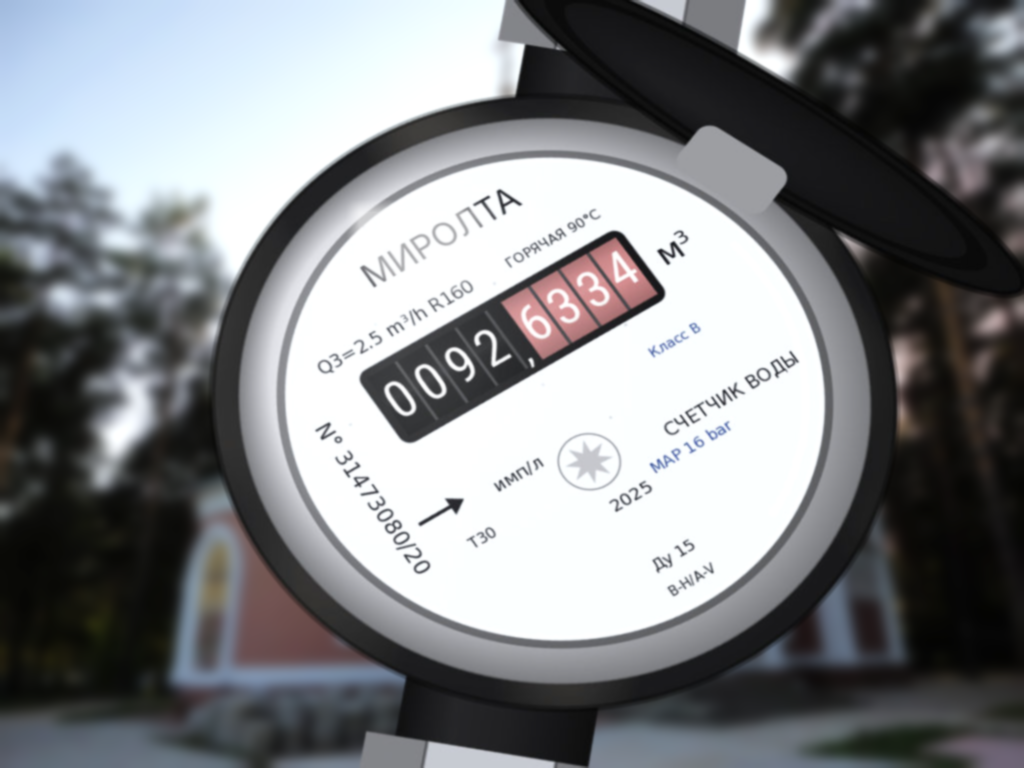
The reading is 92.6334 m³
